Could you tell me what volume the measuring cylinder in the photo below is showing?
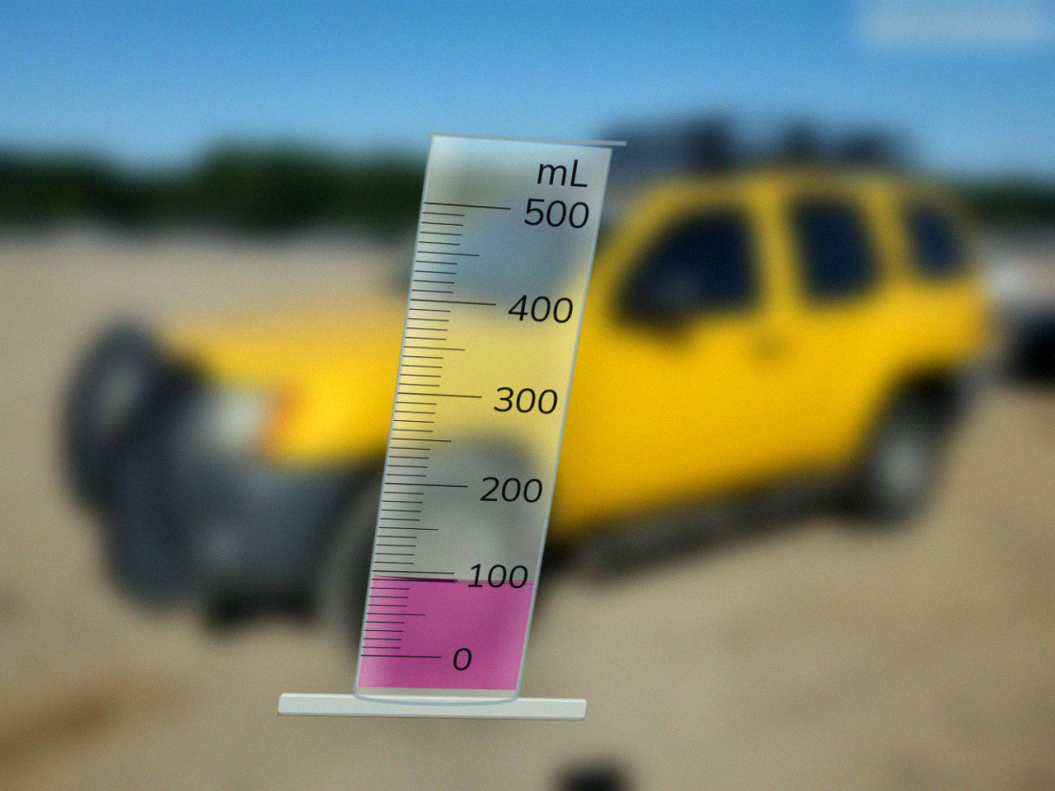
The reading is 90 mL
